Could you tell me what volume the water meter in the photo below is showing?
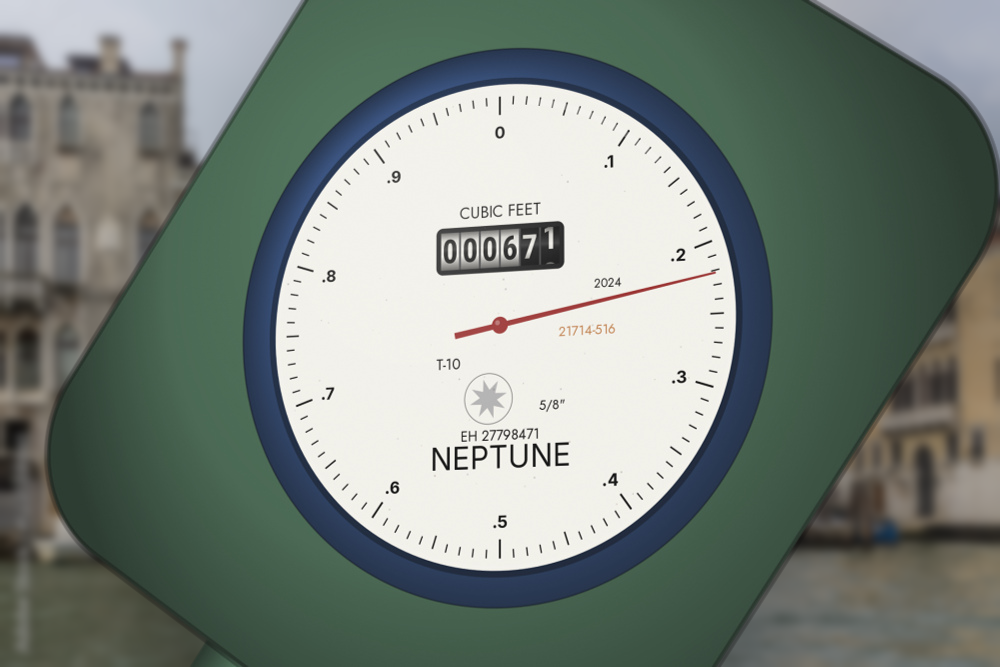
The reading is 671.22 ft³
